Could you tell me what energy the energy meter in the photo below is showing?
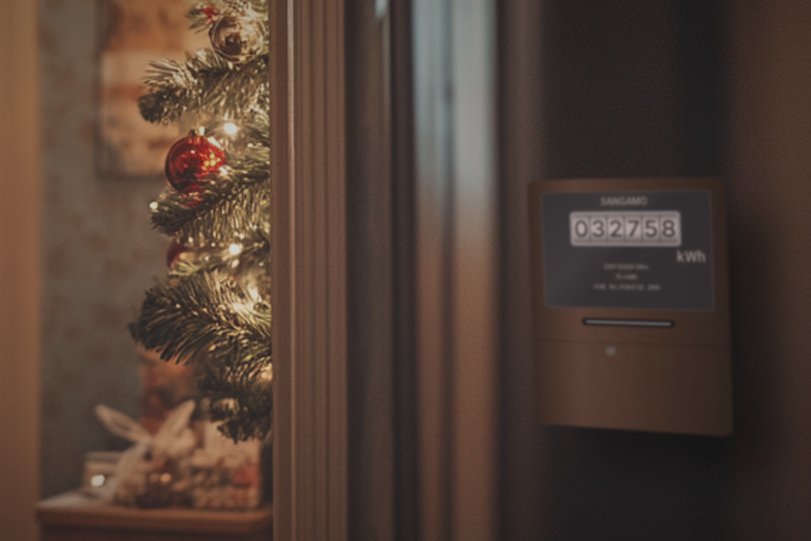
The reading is 32758 kWh
